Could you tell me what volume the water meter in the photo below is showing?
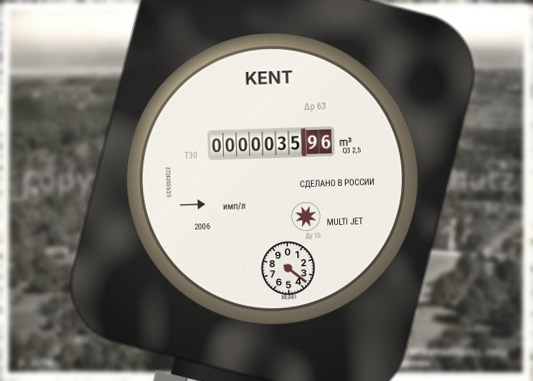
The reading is 35.963 m³
